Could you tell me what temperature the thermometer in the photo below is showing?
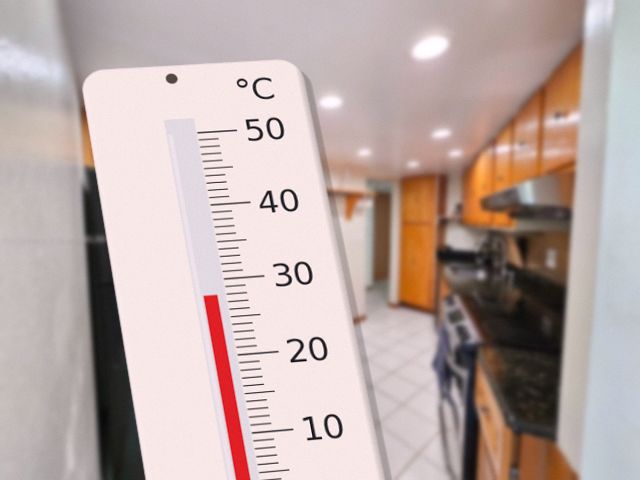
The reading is 28 °C
